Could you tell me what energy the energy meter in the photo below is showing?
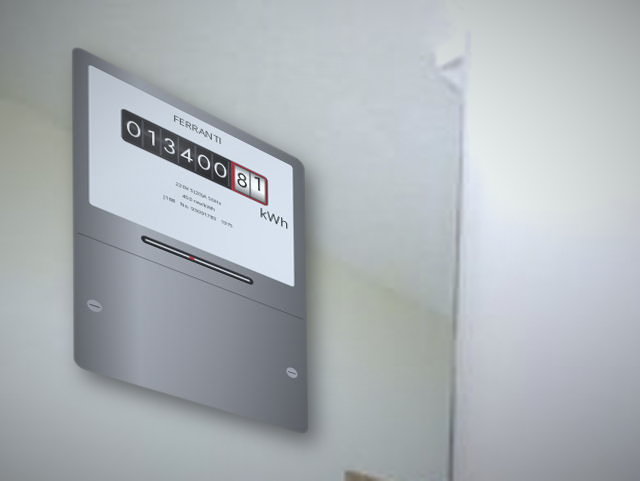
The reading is 13400.81 kWh
